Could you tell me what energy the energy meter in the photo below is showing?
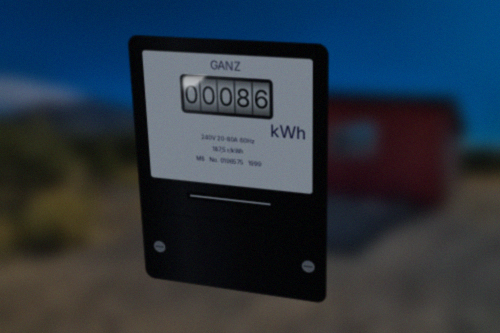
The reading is 86 kWh
